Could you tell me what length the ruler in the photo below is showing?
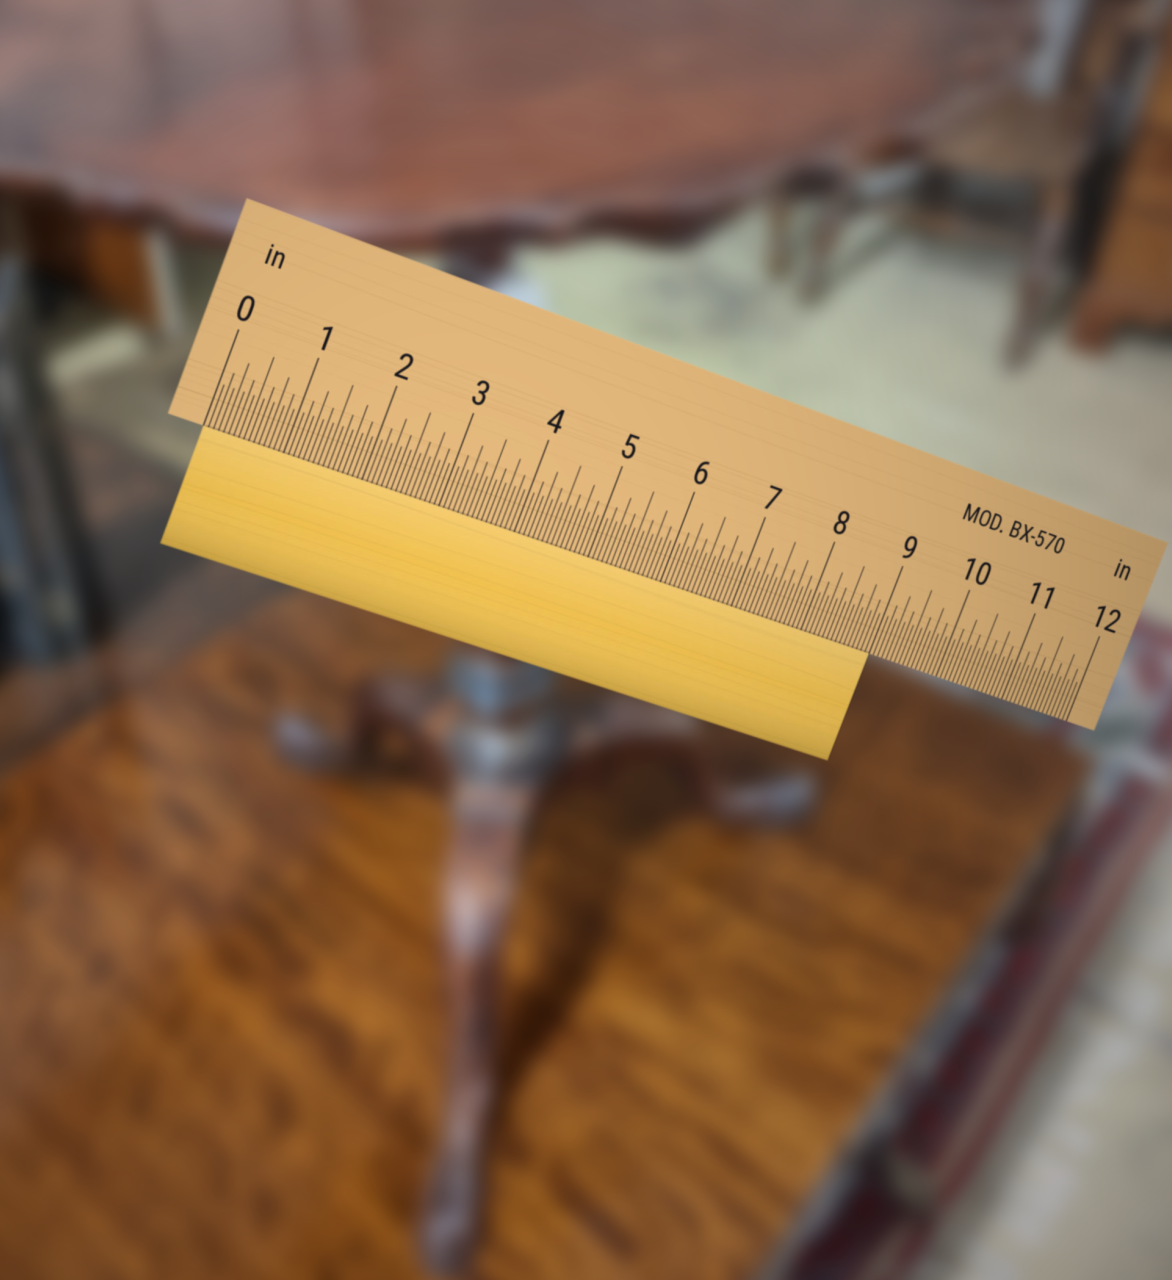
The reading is 9 in
